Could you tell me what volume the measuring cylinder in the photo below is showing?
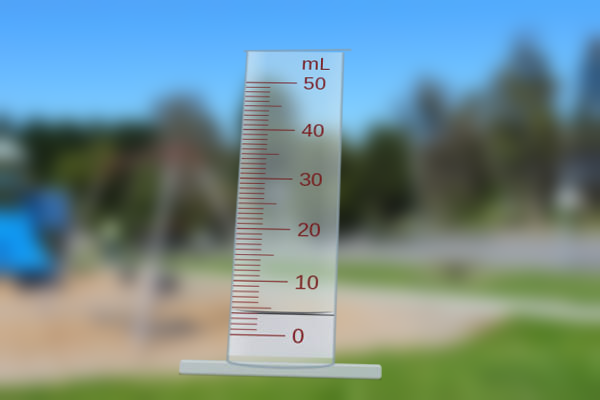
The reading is 4 mL
